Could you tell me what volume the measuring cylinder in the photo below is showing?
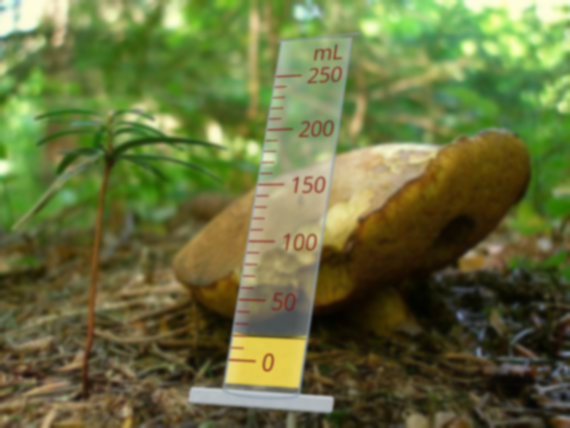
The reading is 20 mL
